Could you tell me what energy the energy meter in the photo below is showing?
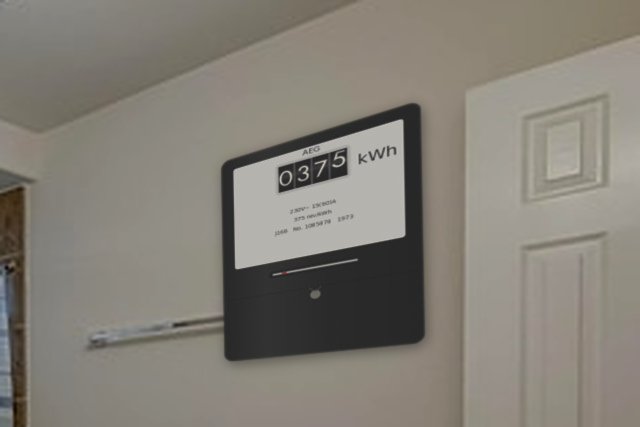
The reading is 375 kWh
